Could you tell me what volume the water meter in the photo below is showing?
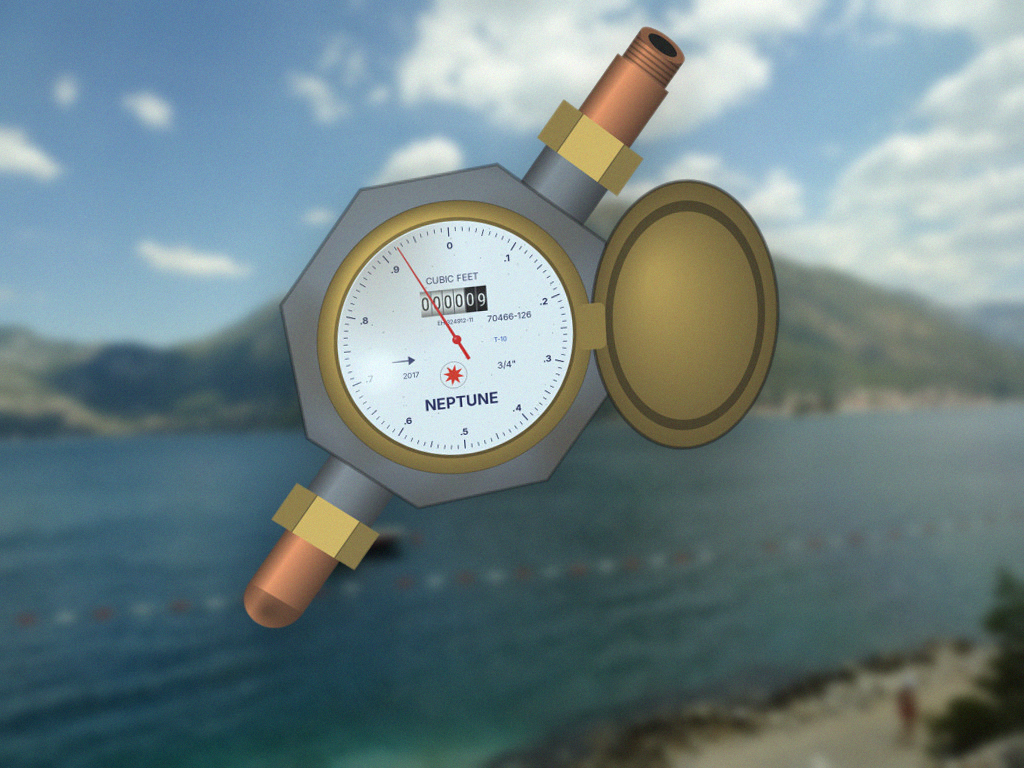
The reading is 8.92 ft³
